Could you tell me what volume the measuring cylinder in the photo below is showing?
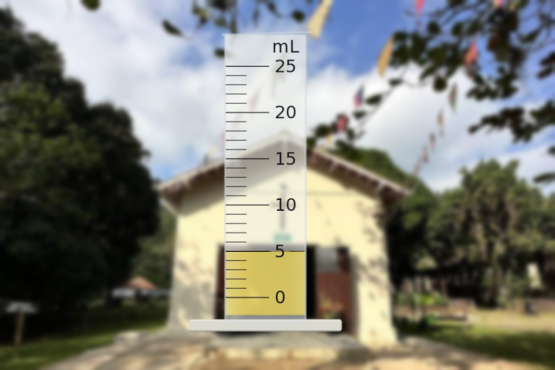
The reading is 5 mL
